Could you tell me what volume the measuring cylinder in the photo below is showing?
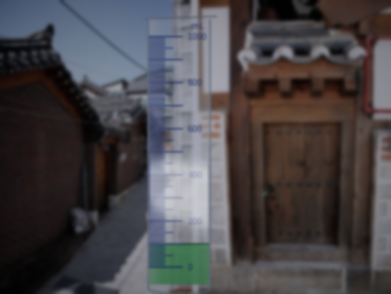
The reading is 100 mL
